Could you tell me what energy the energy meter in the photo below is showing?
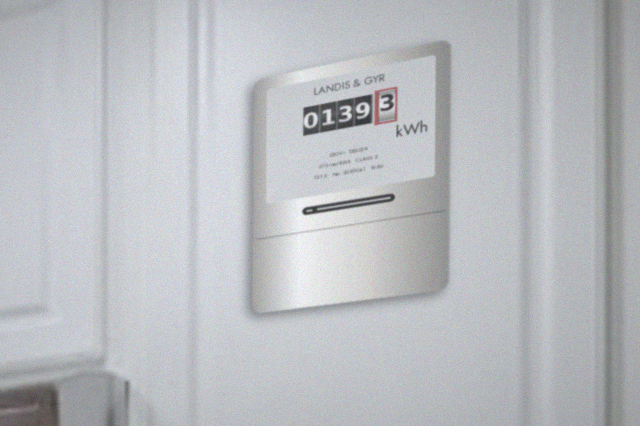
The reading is 139.3 kWh
